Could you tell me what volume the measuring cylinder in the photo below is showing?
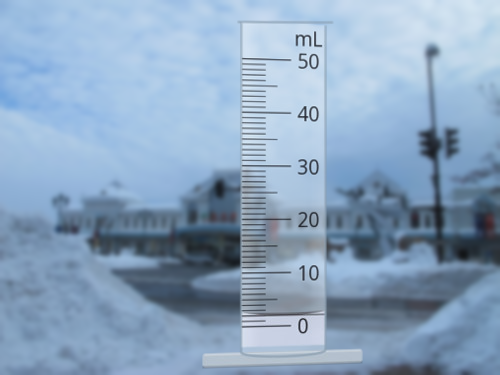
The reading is 2 mL
